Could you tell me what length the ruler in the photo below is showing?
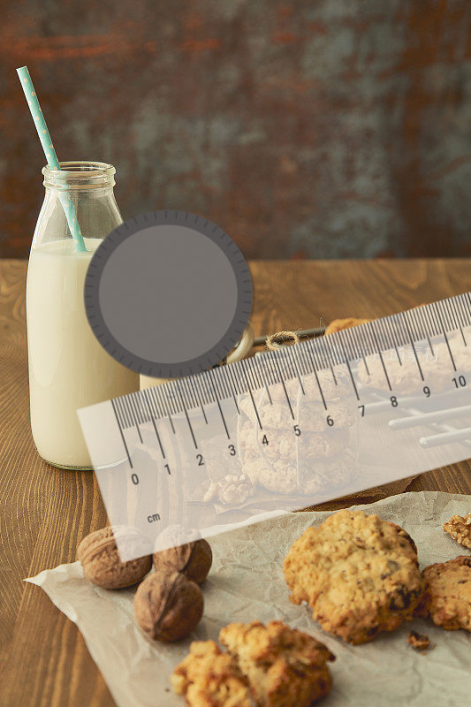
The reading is 5 cm
